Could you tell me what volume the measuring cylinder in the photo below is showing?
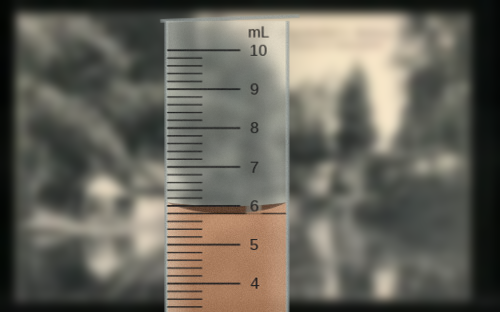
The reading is 5.8 mL
